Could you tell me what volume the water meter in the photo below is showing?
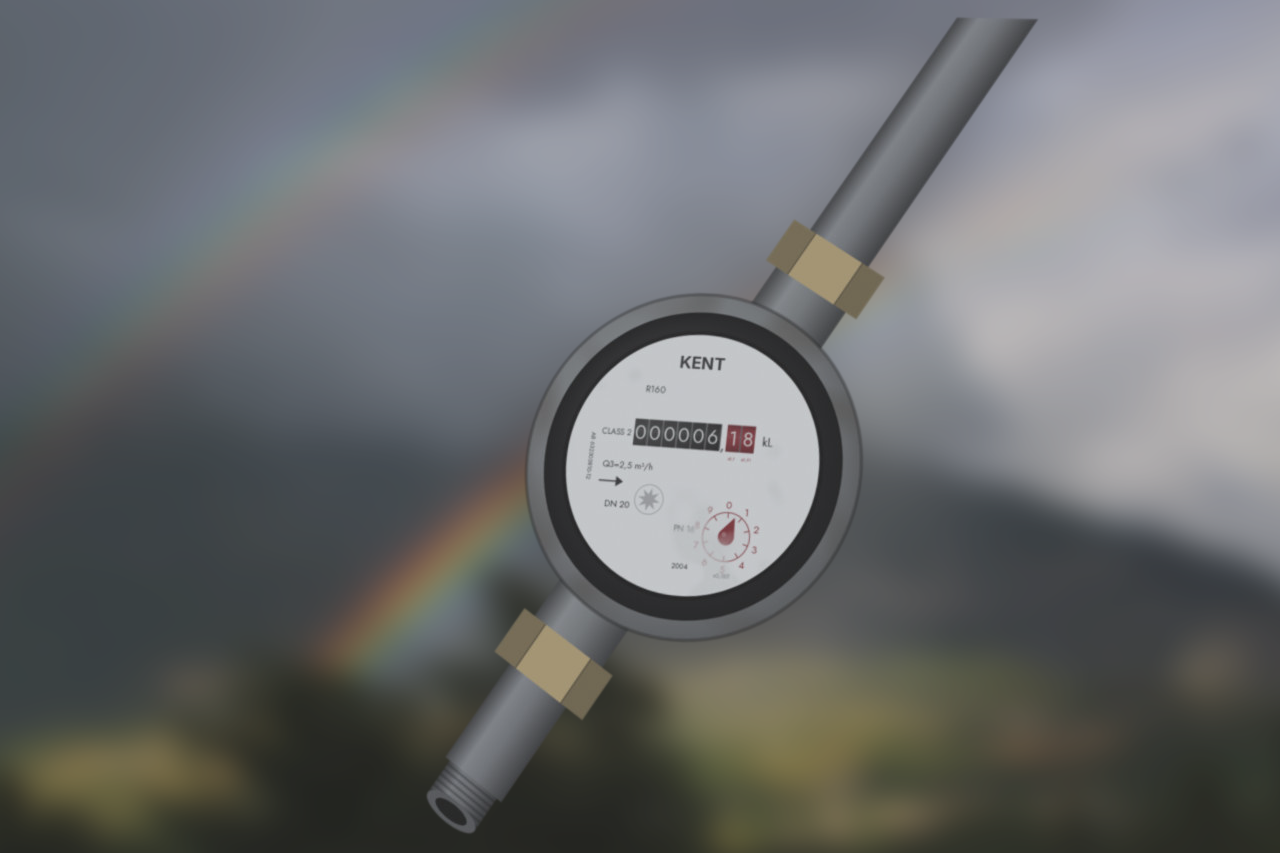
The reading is 6.180 kL
